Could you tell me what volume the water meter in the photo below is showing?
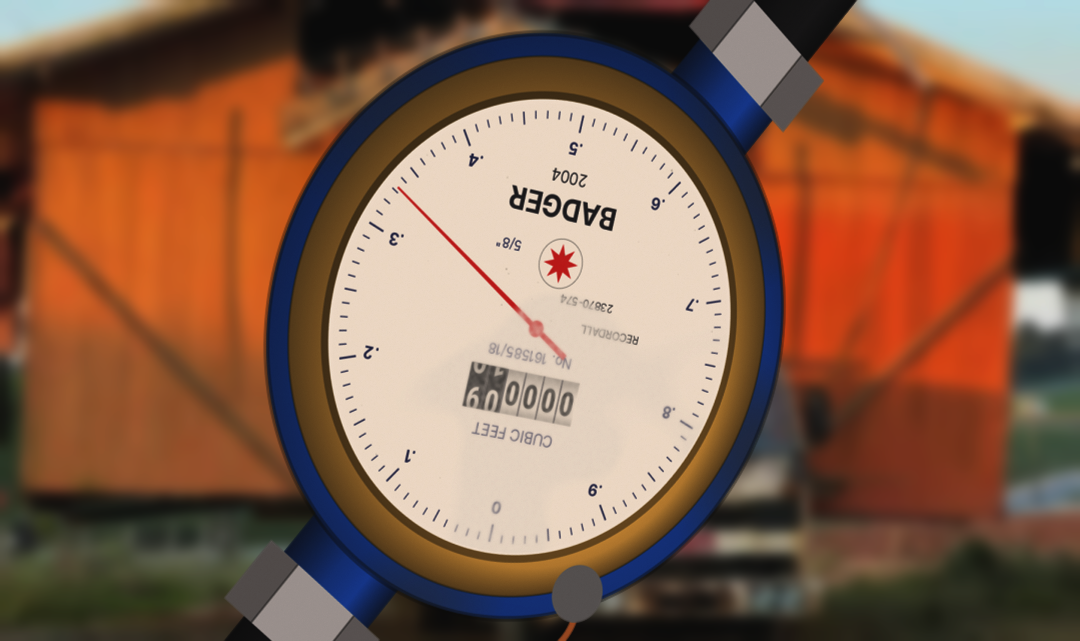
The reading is 9.33 ft³
